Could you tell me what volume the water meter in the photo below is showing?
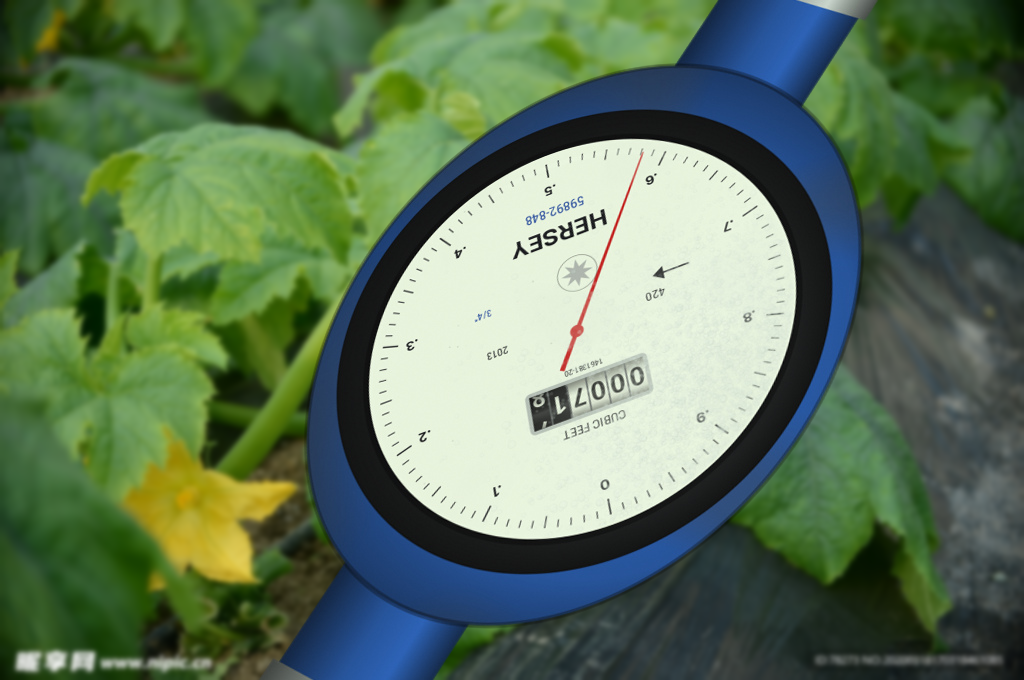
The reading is 717.58 ft³
